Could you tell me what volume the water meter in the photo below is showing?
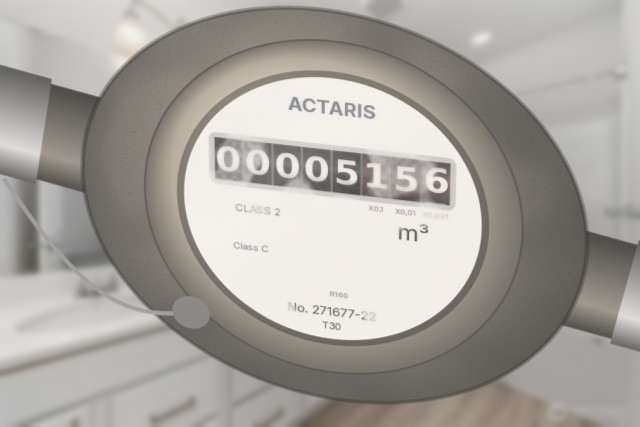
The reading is 5.156 m³
